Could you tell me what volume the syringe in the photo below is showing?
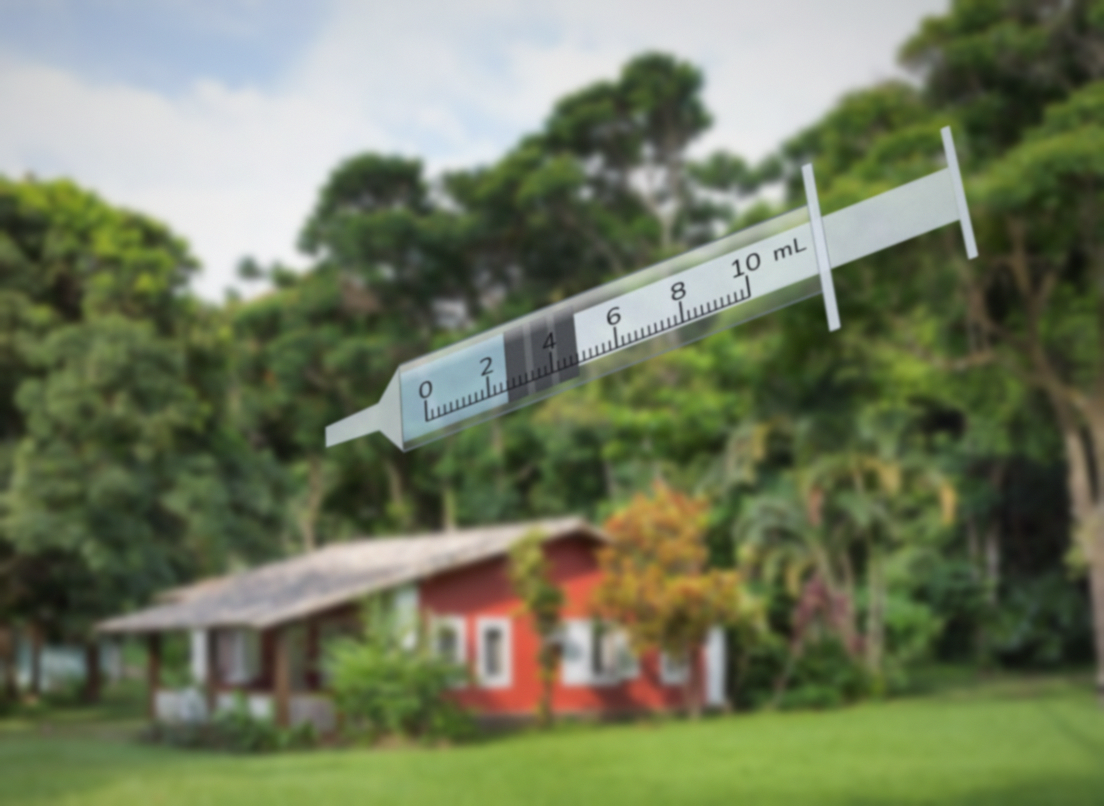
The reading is 2.6 mL
